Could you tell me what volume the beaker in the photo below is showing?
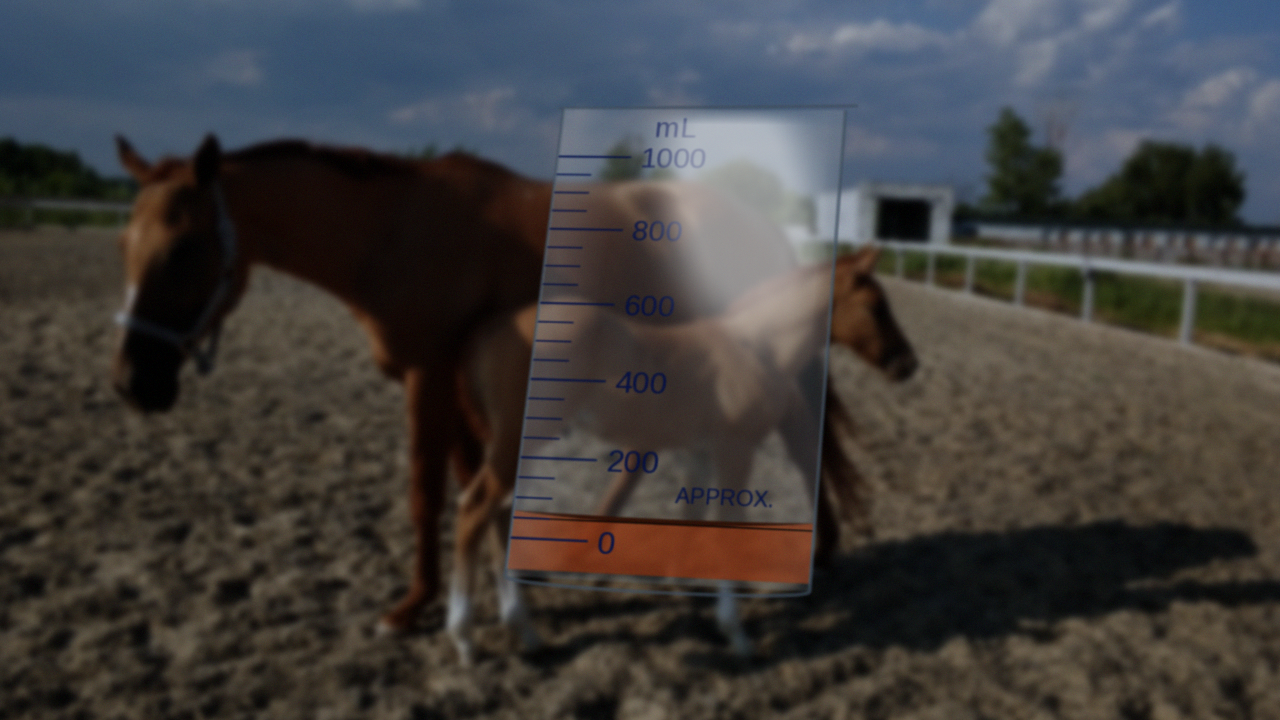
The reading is 50 mL
